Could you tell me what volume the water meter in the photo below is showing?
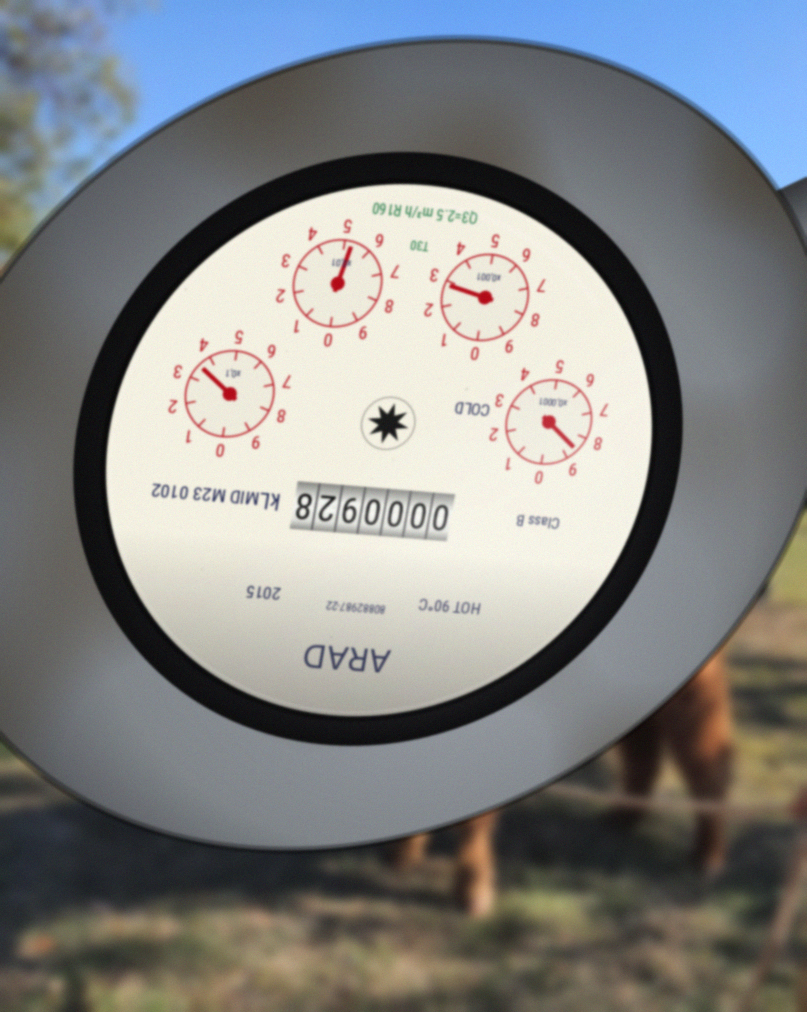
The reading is 928.3528 kL
